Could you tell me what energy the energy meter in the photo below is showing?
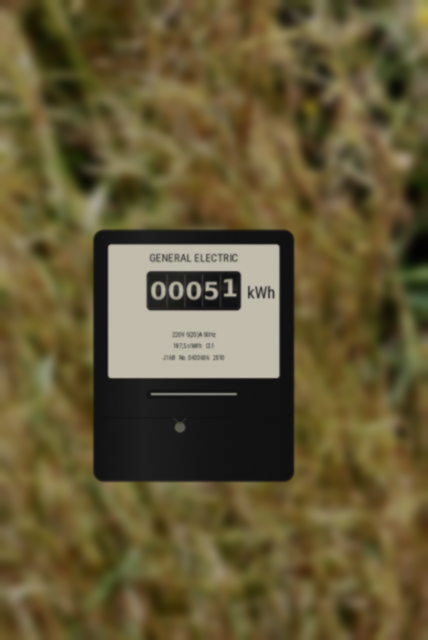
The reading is 51 kWh
